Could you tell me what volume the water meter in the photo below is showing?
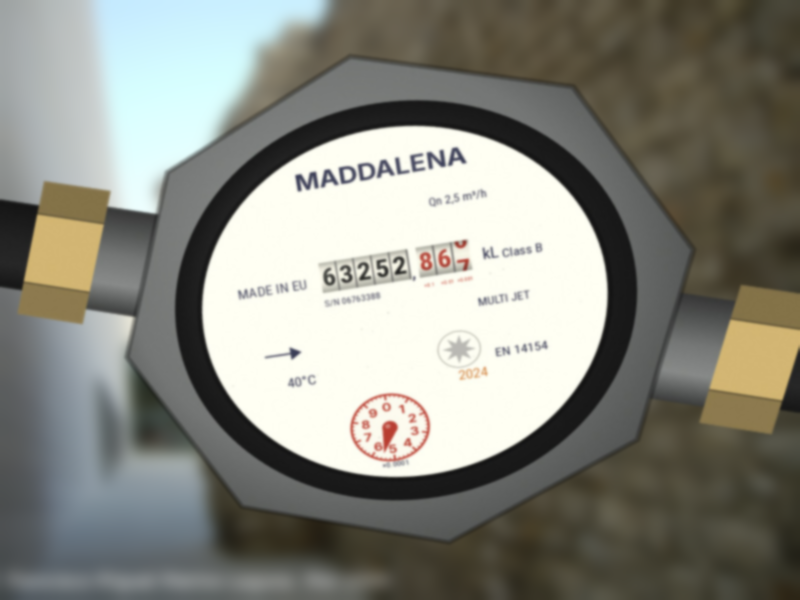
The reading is 63252.8665 kL
